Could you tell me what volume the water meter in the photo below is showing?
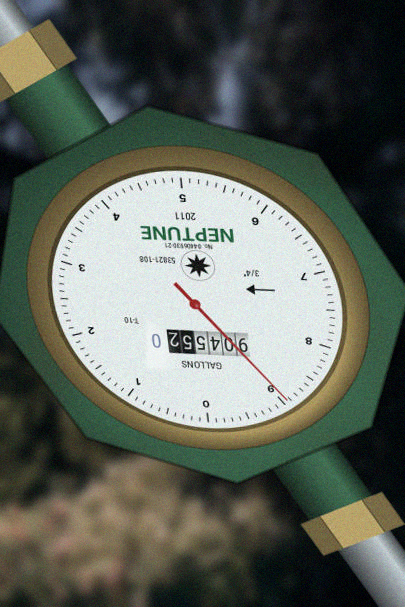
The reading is 9045518.9 gal
